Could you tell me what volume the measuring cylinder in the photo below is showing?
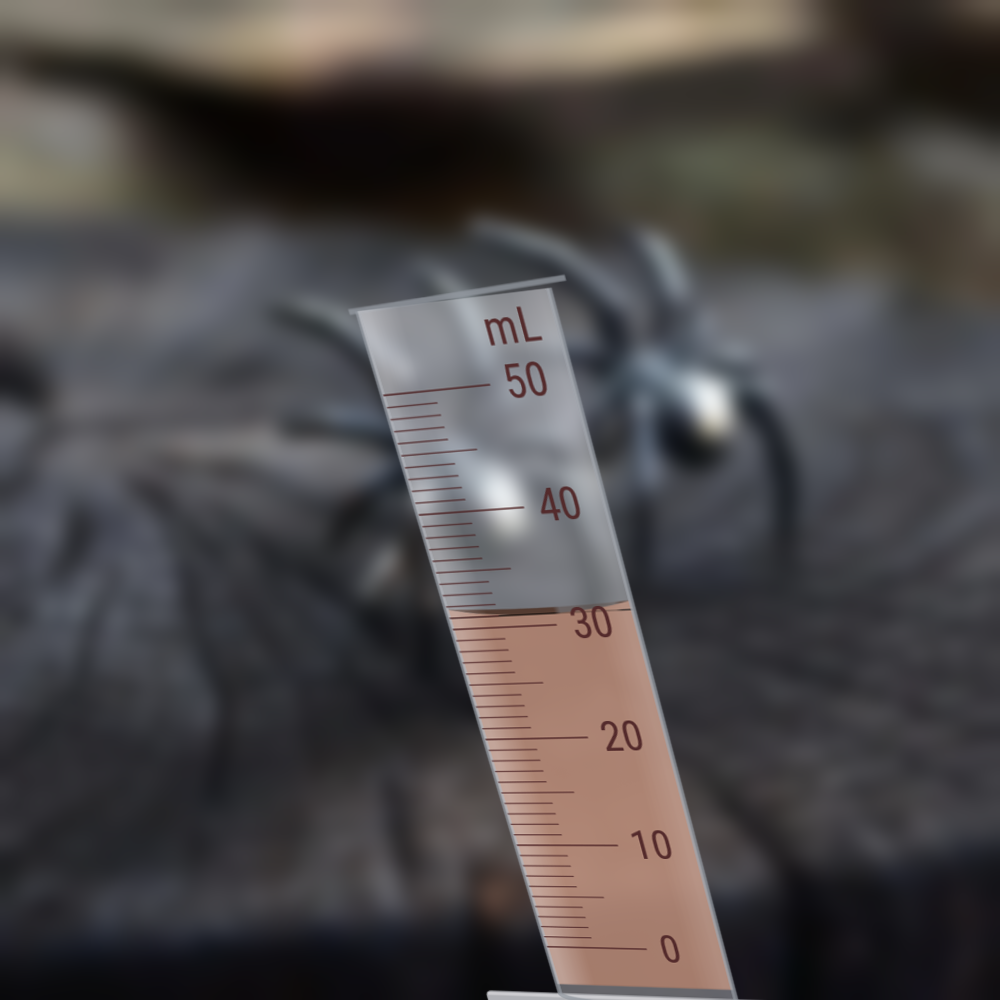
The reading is 31 mL
